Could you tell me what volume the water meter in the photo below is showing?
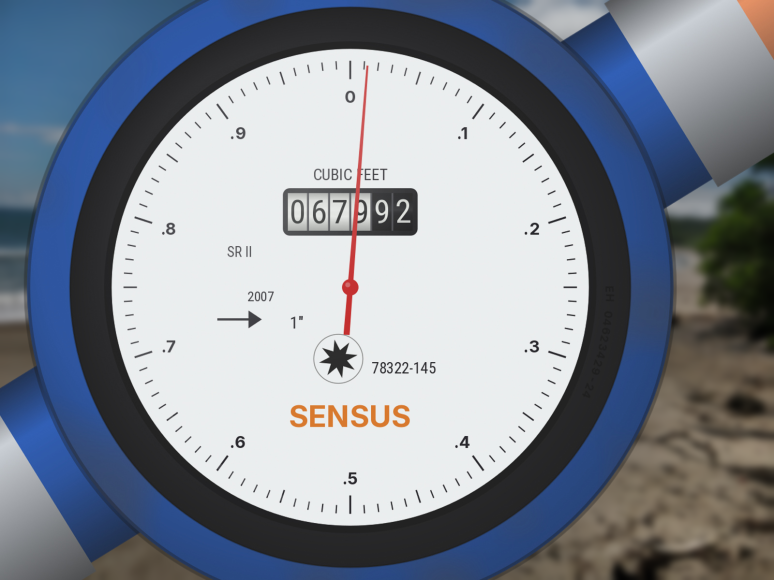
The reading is 67992.01 ft³
